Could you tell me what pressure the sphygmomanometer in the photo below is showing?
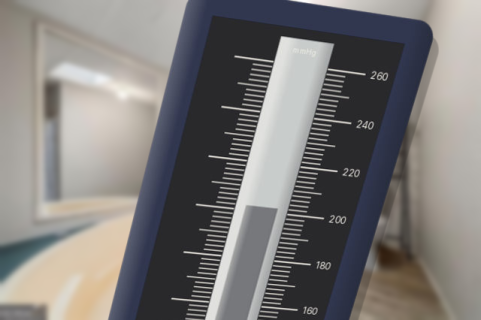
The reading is 202 mmHg
